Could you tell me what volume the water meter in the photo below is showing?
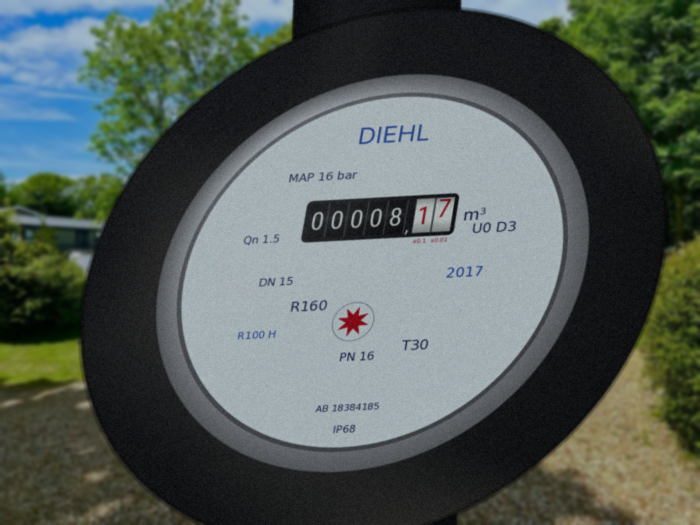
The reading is 8.17 m³
